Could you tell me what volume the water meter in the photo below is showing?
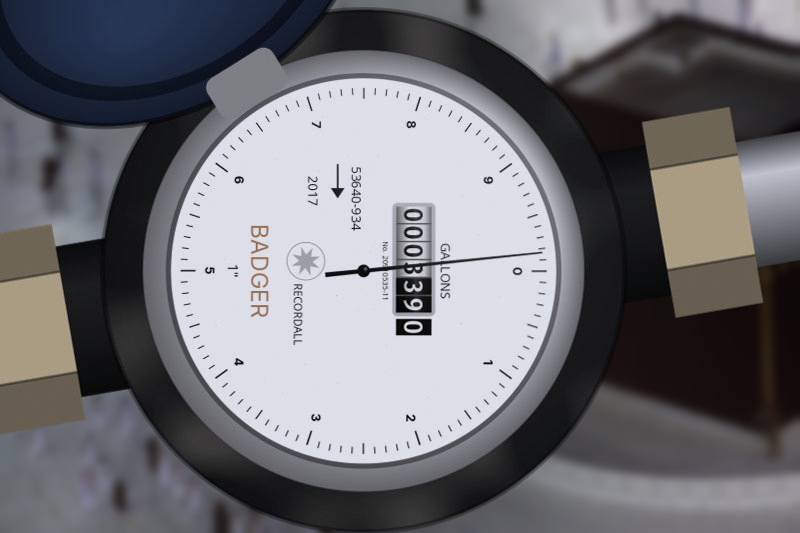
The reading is 3389.8 gal
